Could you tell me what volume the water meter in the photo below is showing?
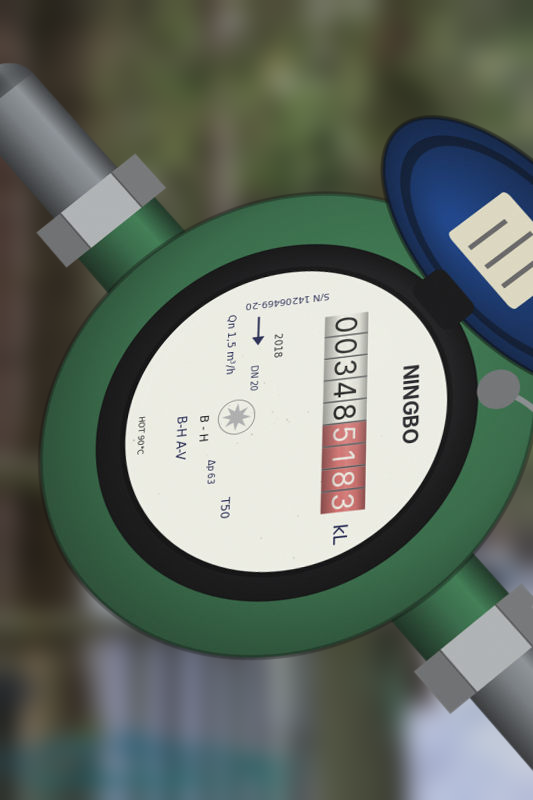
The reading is 348.5183 kL
